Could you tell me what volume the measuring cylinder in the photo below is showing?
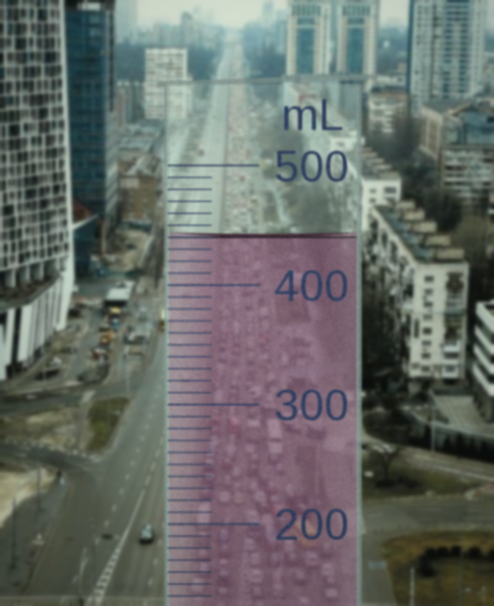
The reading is 440 mL
